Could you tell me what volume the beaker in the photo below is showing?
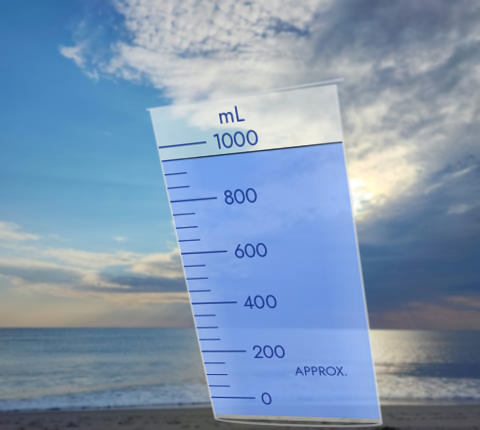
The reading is 950 mL
